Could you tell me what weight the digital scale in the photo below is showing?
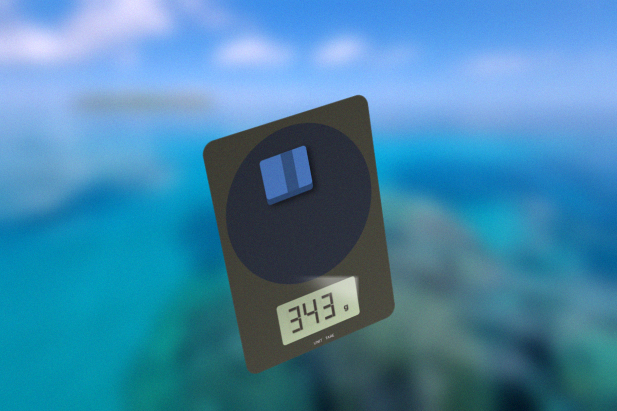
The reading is 343 g
